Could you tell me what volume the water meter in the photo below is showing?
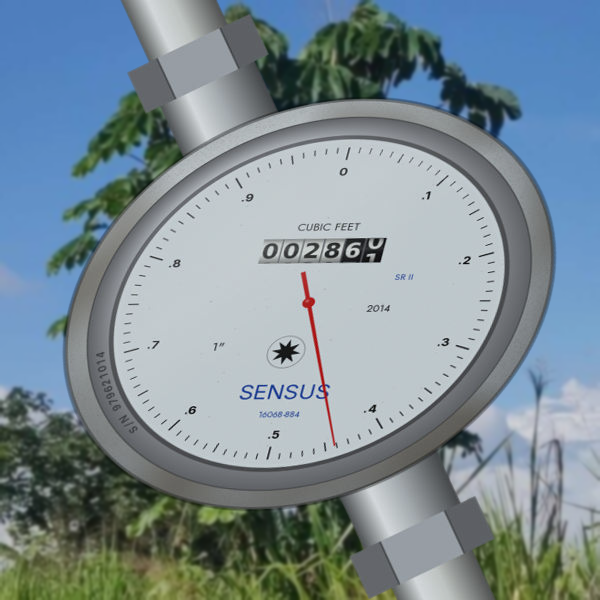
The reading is 2860.44 ft³
